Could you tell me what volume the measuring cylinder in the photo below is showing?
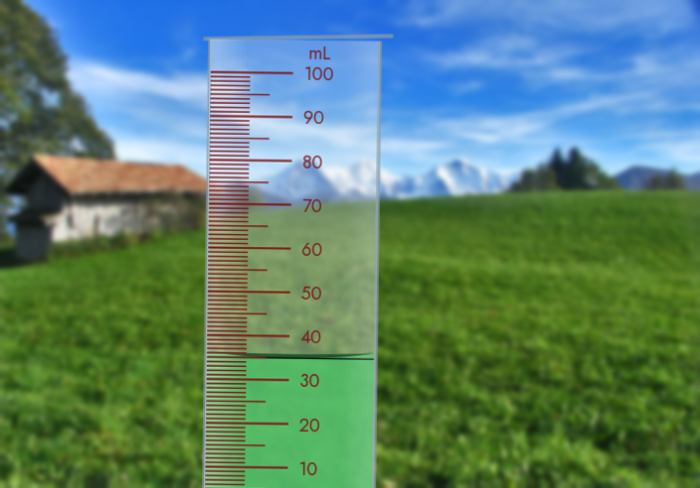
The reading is 35 mL
